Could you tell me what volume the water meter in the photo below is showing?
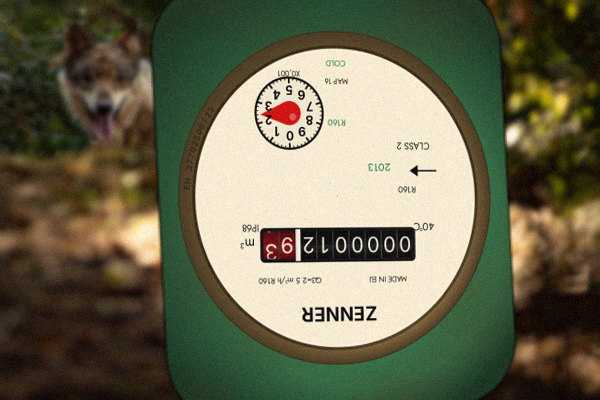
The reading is 12.932 m³
